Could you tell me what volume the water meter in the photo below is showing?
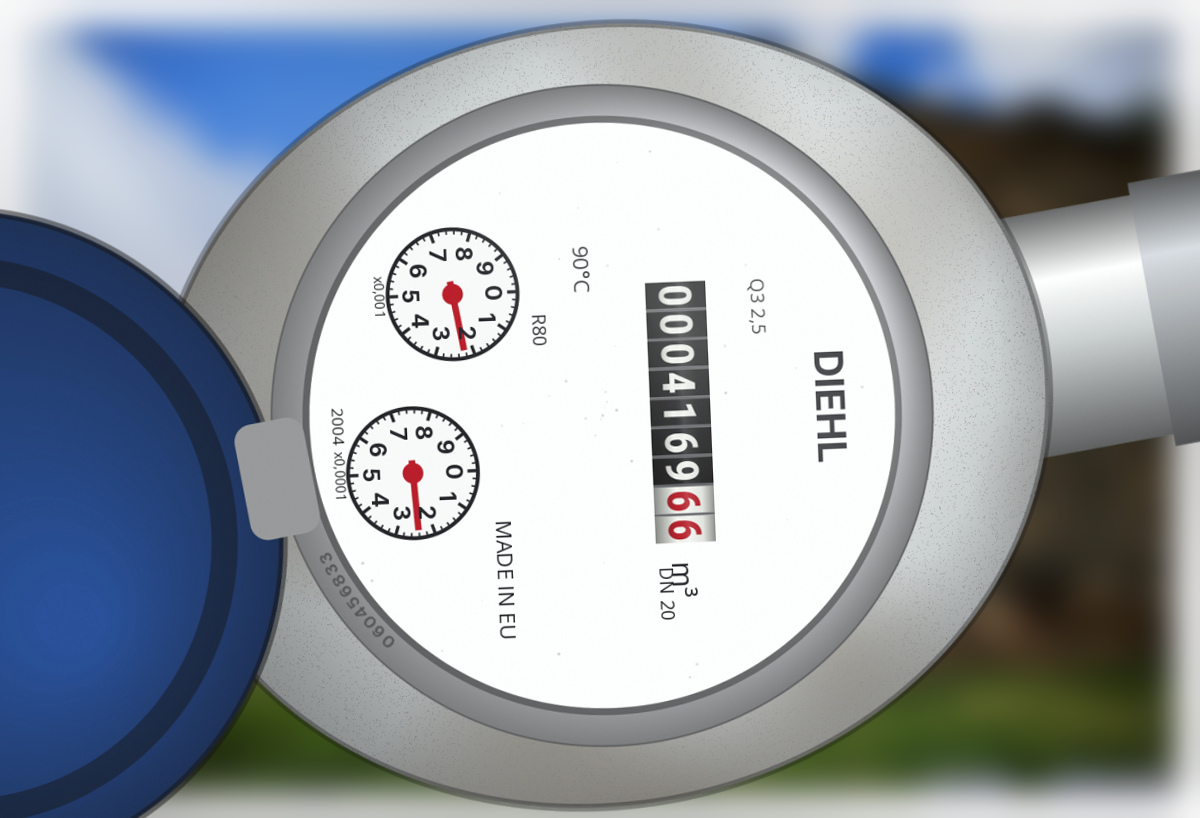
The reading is 4169.6622 m³
